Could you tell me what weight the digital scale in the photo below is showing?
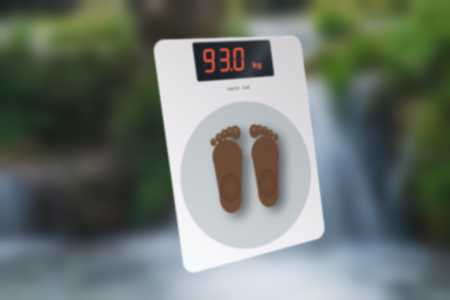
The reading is 93.0 kg
